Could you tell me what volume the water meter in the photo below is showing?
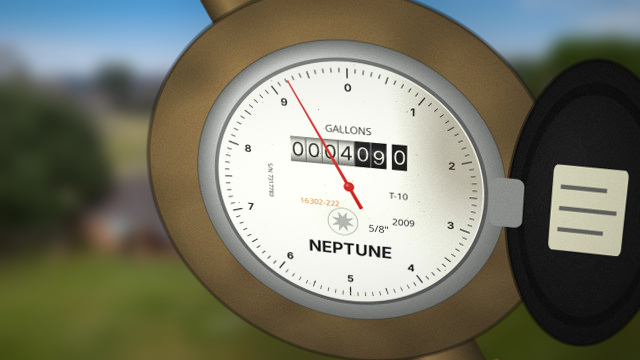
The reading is 4089.2 gal
